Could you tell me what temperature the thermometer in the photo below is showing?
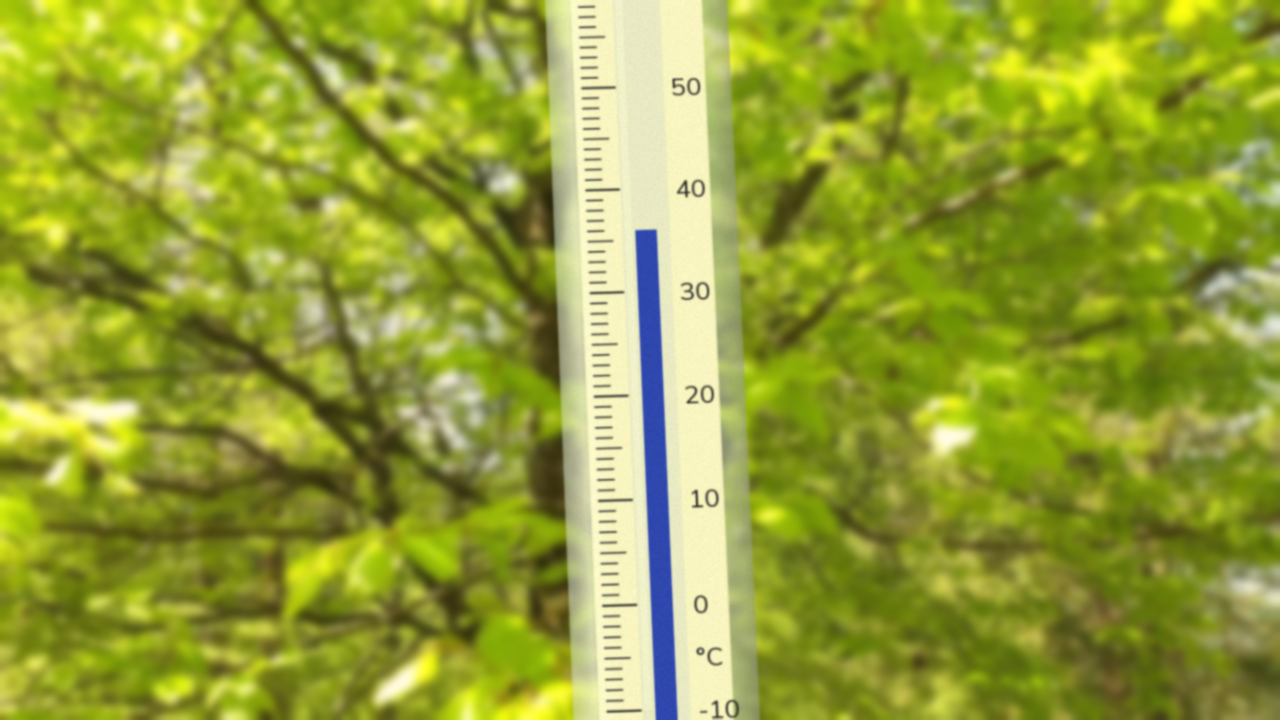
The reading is 36 °C
